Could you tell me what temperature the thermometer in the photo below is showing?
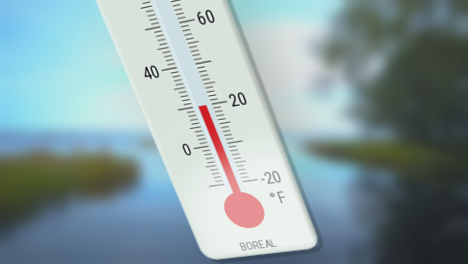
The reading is 20 °F
